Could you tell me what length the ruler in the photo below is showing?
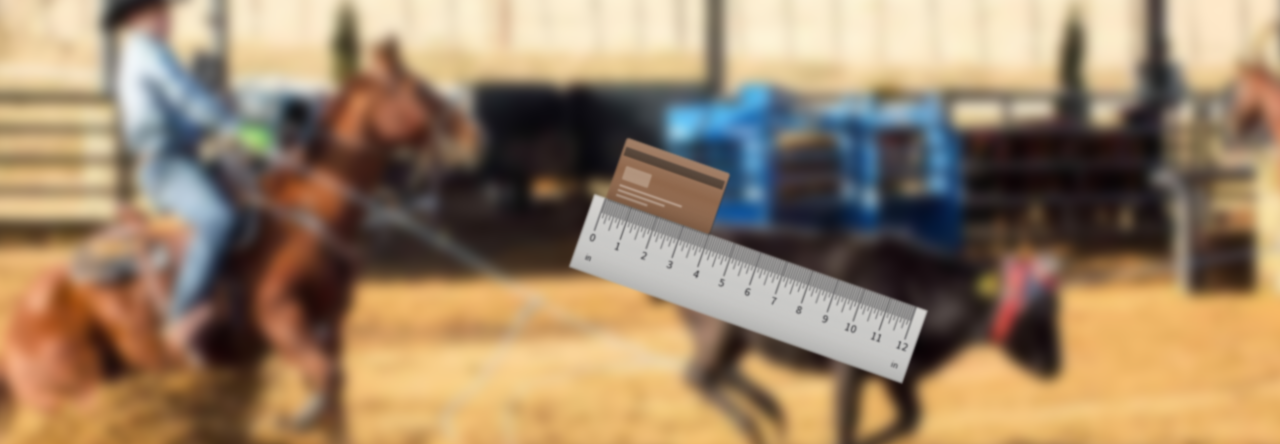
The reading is 4 in
